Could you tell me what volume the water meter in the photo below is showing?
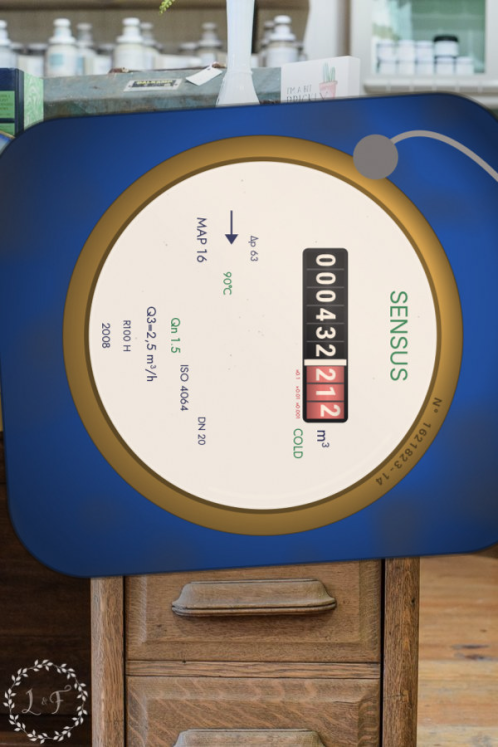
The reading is 432.212 m³
